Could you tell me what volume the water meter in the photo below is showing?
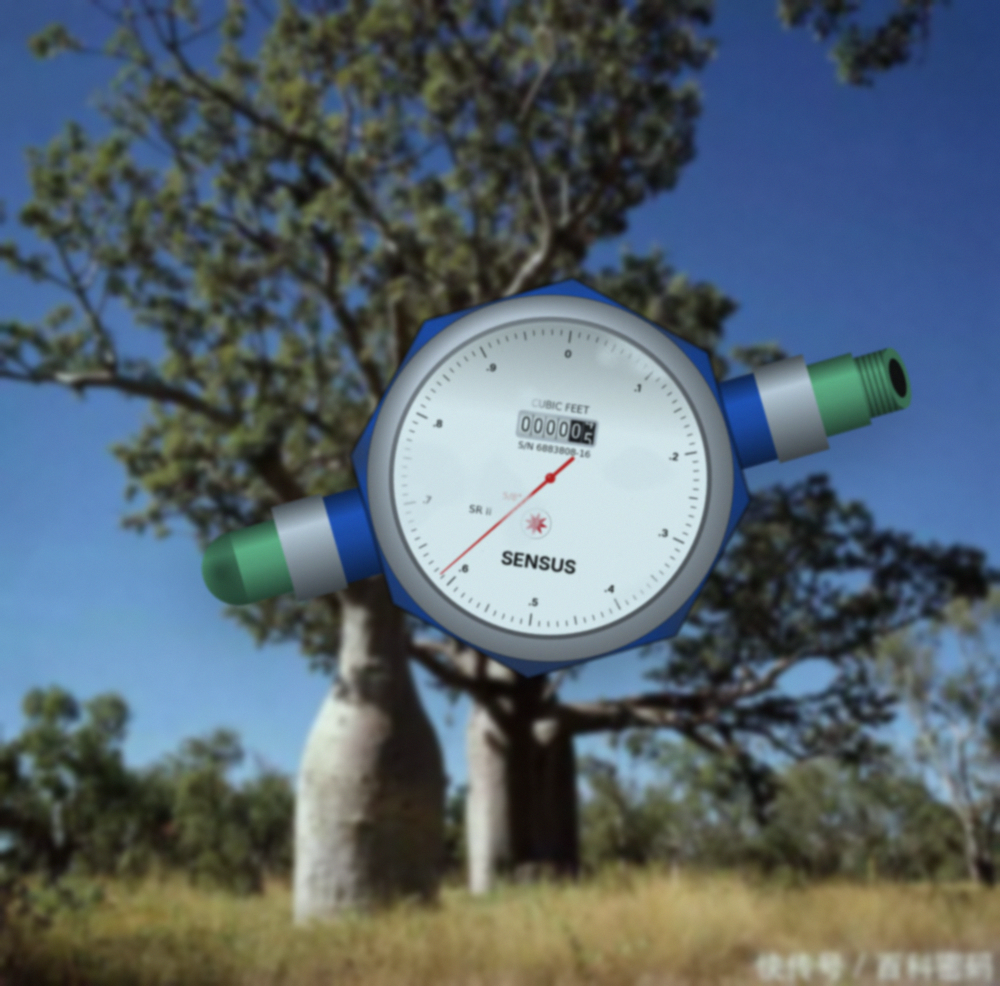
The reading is 4.61 ft³
